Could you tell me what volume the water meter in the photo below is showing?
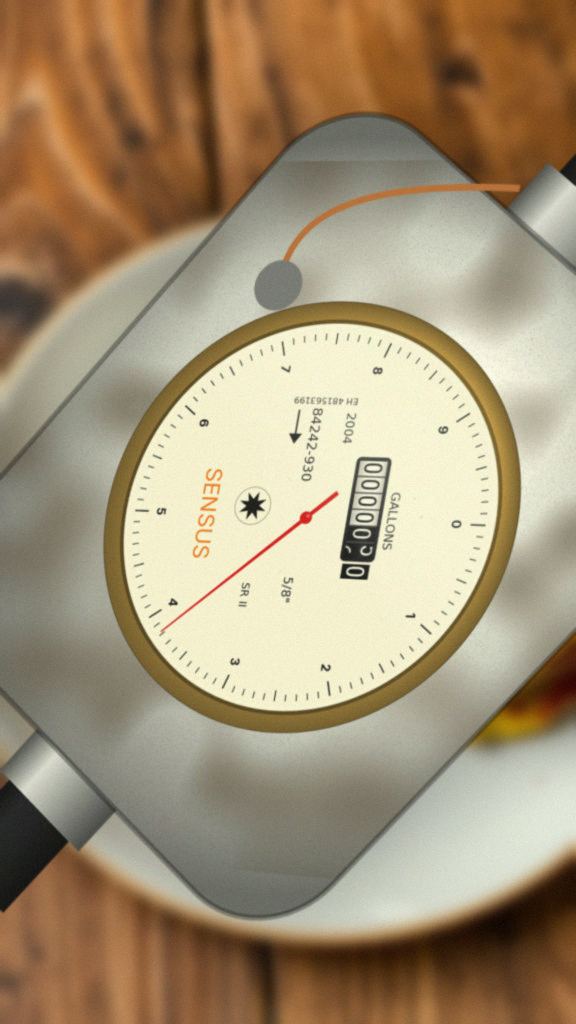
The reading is 53.8 gal
